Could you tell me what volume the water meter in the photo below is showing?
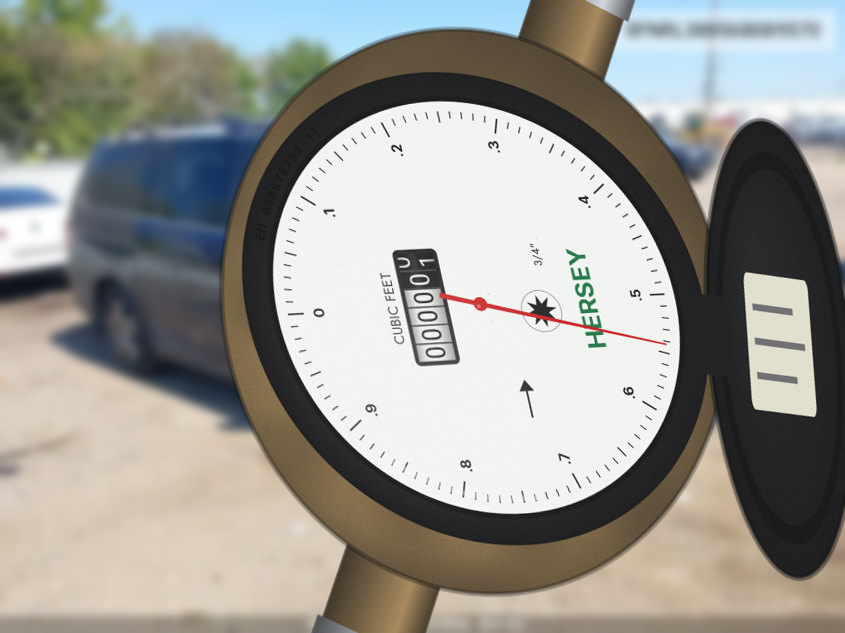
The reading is 0.54 ft³
